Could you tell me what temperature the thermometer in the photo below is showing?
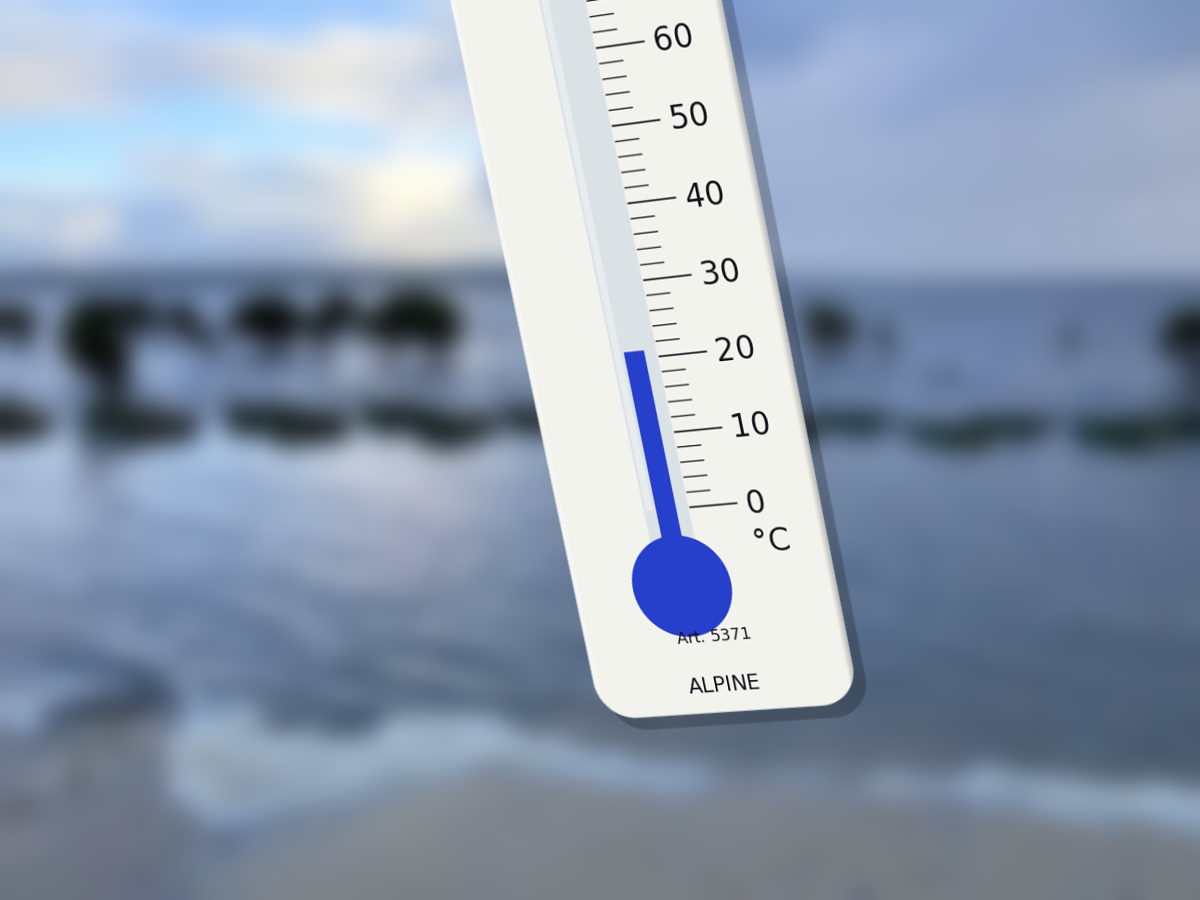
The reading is 21 °C
